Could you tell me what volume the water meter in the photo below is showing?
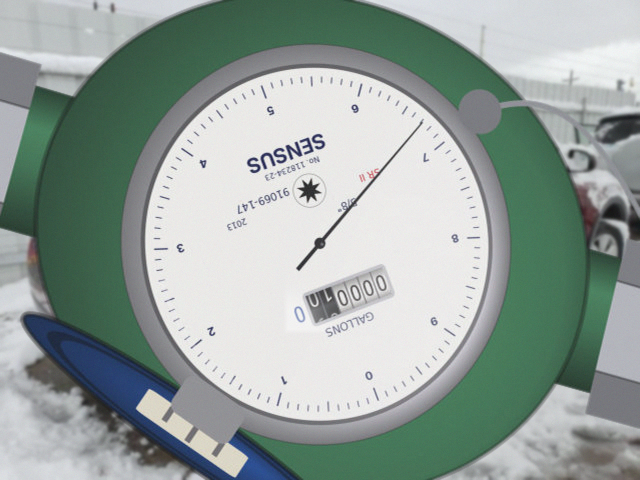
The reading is 96.7 gal
